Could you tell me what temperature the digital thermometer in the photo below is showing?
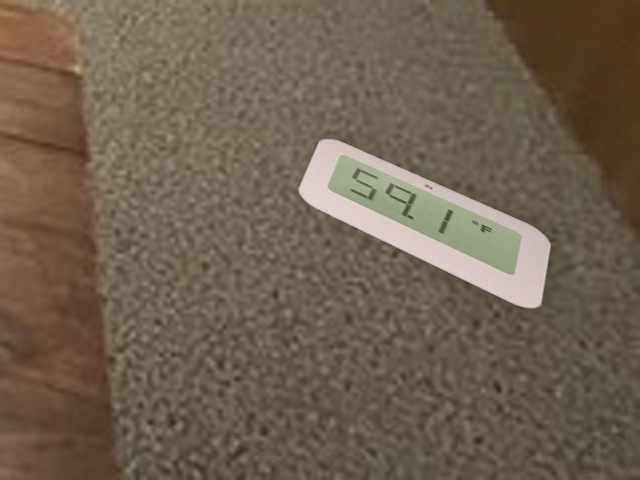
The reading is 59.1 °F
